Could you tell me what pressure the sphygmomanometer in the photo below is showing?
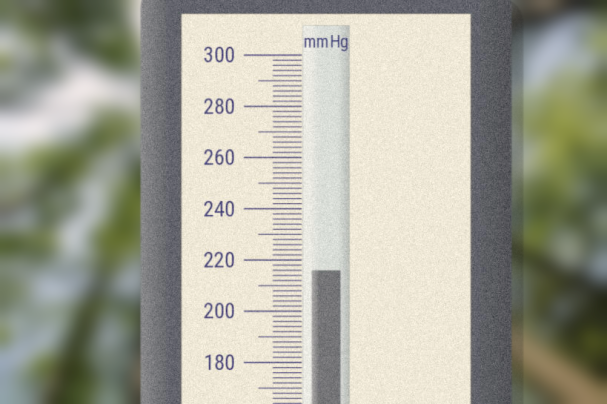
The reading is 216 mmHg
